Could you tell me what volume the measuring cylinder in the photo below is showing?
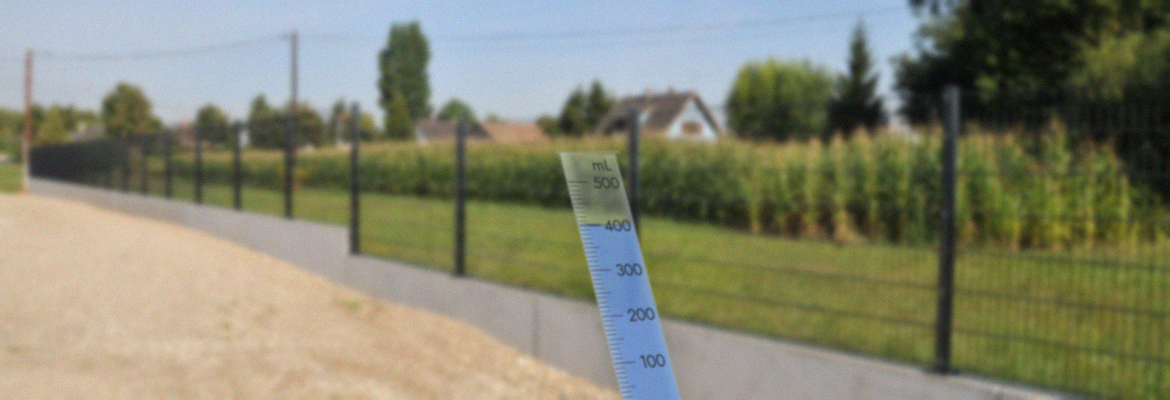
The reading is 400 mL
